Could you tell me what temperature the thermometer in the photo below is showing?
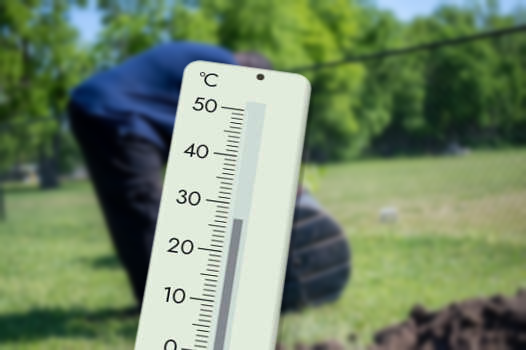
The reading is 27 °C
